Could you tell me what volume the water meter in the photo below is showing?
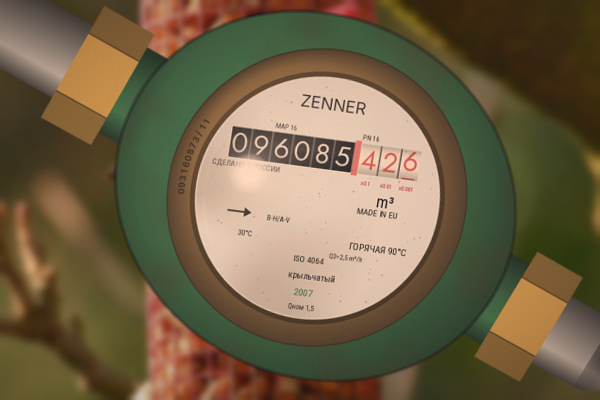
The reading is 96085.426 m³
